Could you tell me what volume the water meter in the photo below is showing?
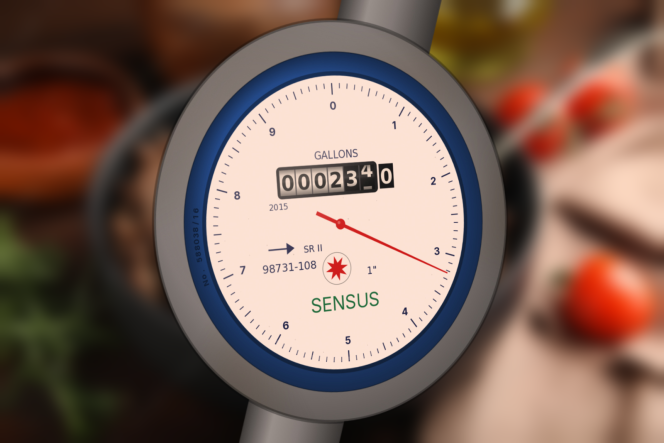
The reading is 2343.2 gal
